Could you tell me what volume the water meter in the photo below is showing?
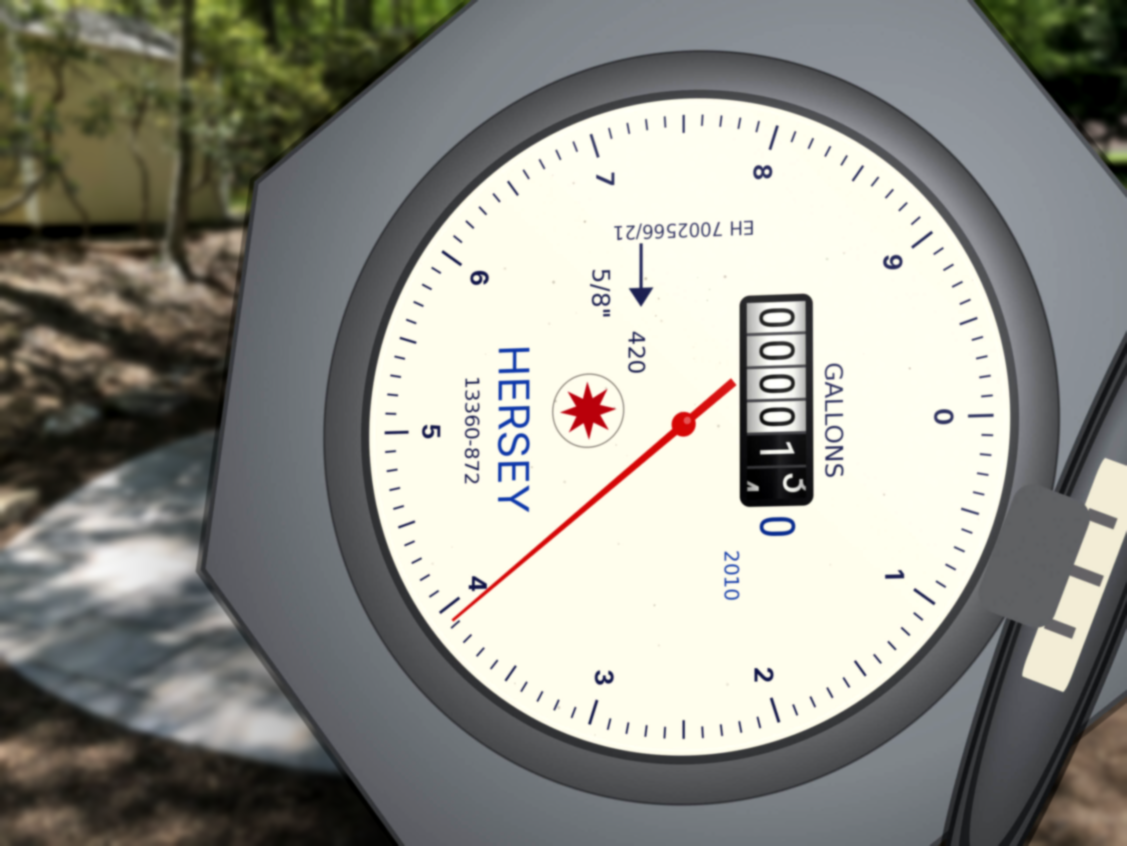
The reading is 133.9 gal
